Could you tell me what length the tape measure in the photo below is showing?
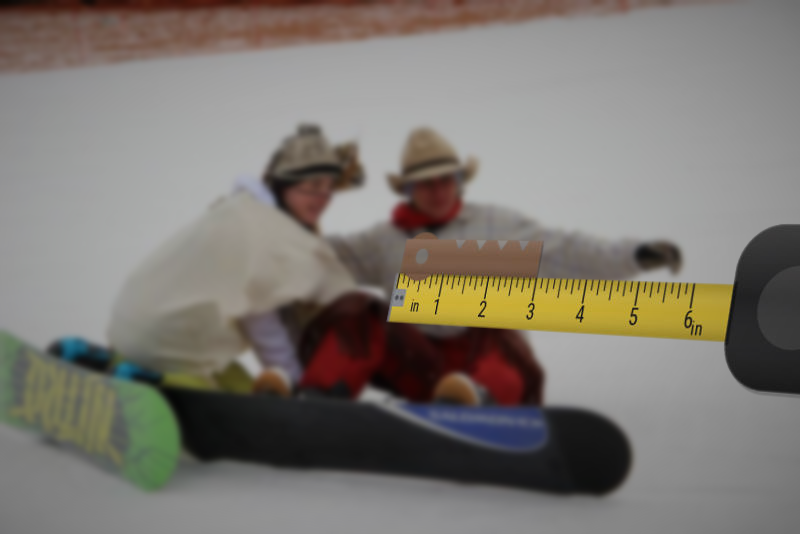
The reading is 3 in
